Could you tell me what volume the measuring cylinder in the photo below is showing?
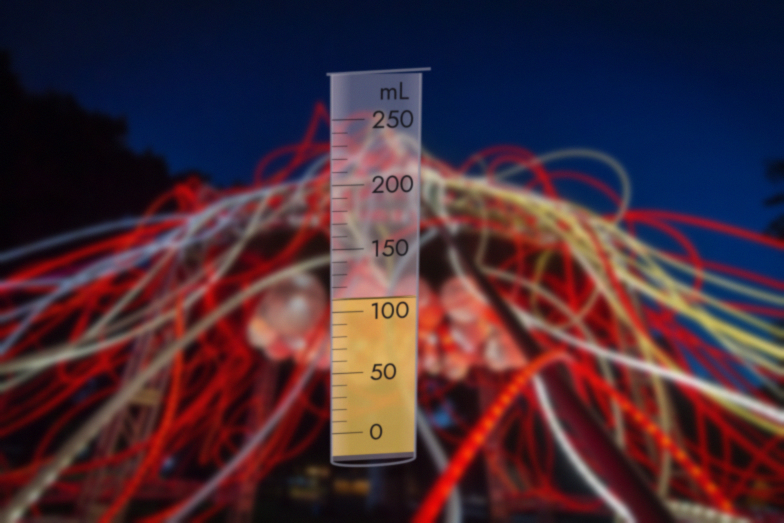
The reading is 110 mL
